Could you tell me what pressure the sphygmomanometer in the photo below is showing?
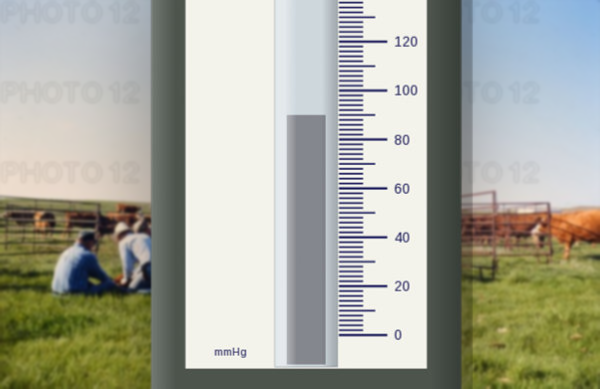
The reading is 90 mmHg
